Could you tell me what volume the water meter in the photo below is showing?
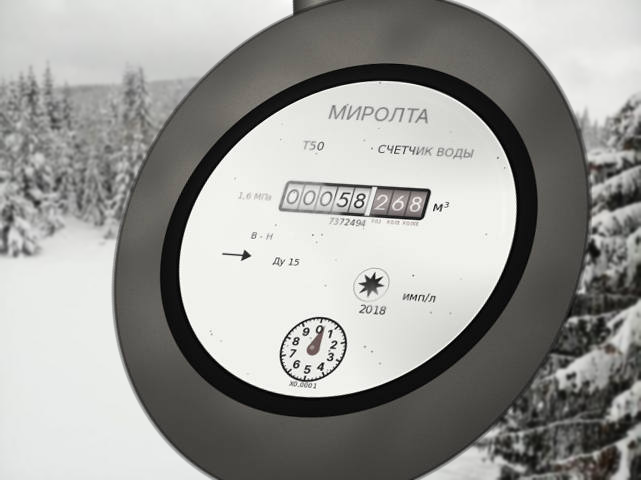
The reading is 58.2680 m³
